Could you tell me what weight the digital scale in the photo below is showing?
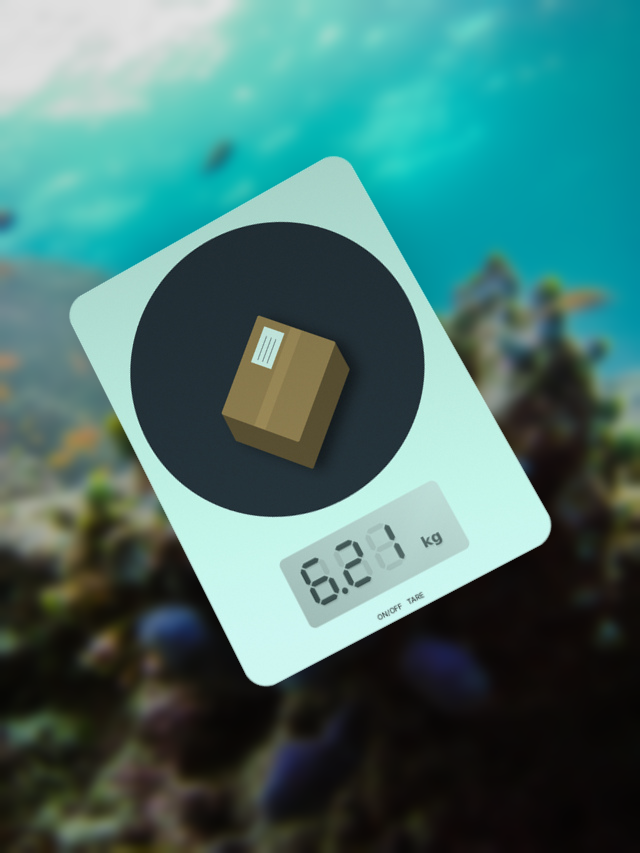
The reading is 6.21 kg
